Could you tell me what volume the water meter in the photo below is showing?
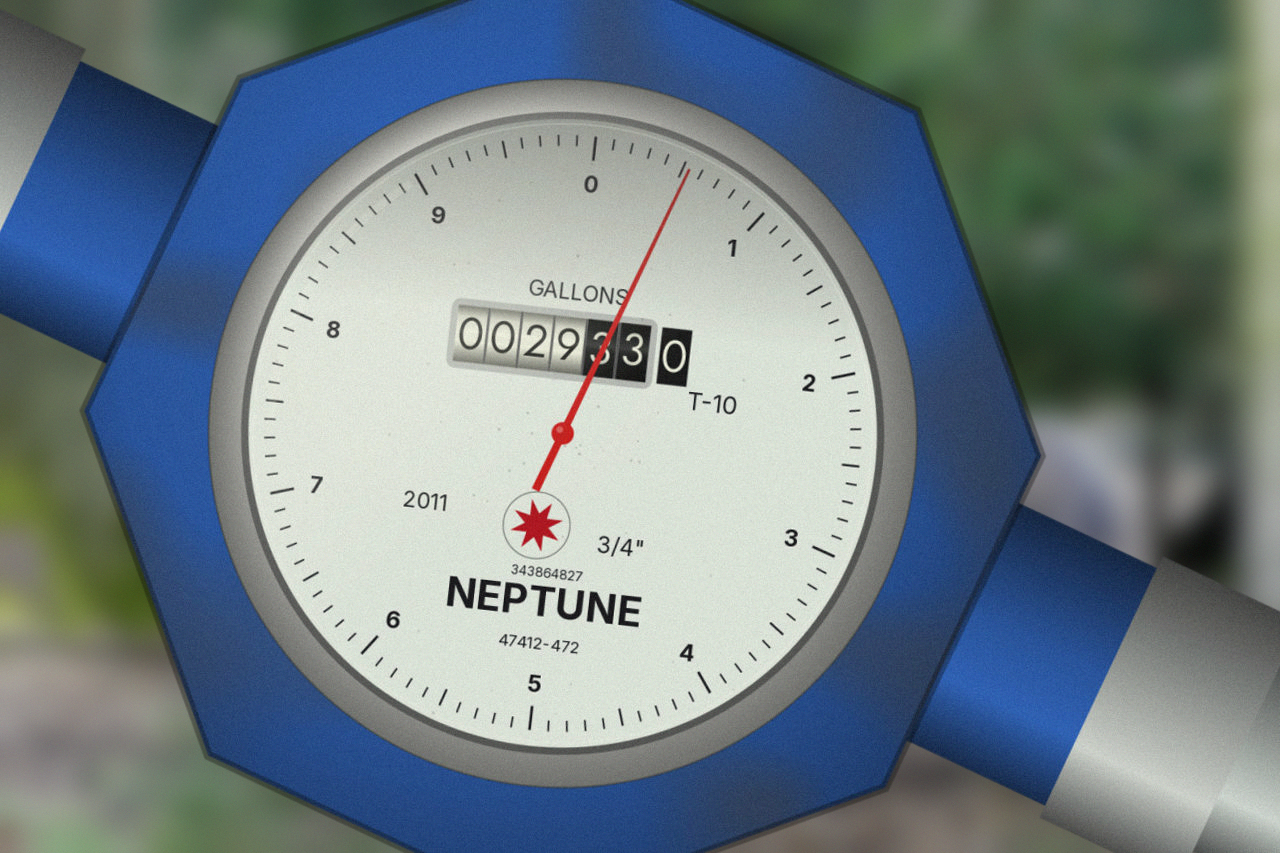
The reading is 29330.5 gal
